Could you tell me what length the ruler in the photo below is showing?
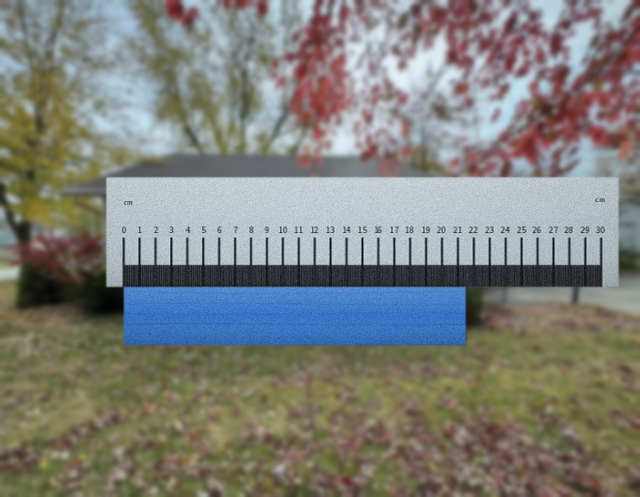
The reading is 21.5 cm
